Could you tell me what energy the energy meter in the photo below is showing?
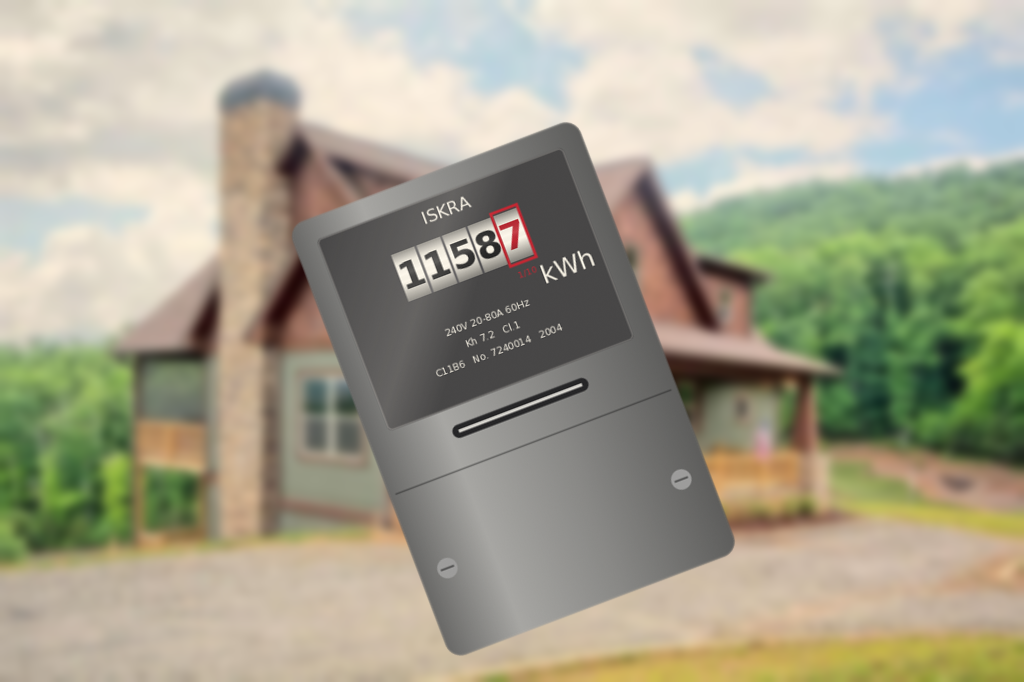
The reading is 1158.7 kWh
